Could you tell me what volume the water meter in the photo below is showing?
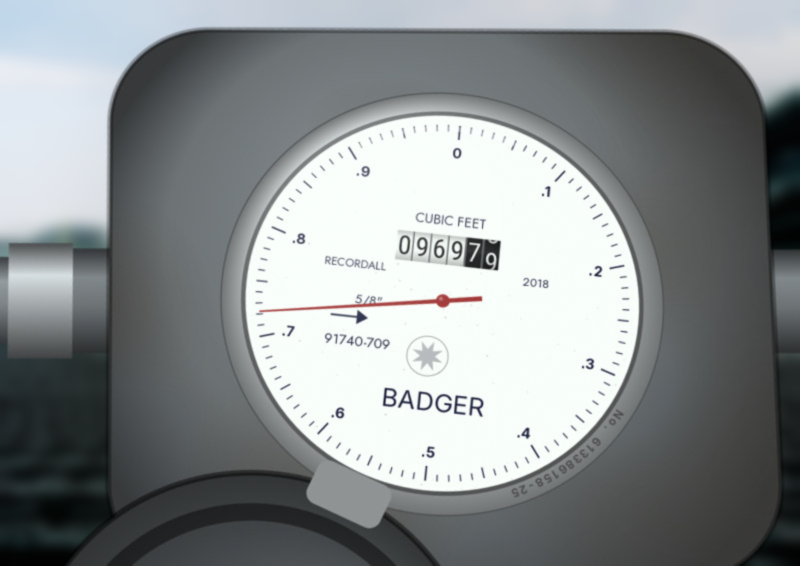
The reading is 96978.72 ft³
